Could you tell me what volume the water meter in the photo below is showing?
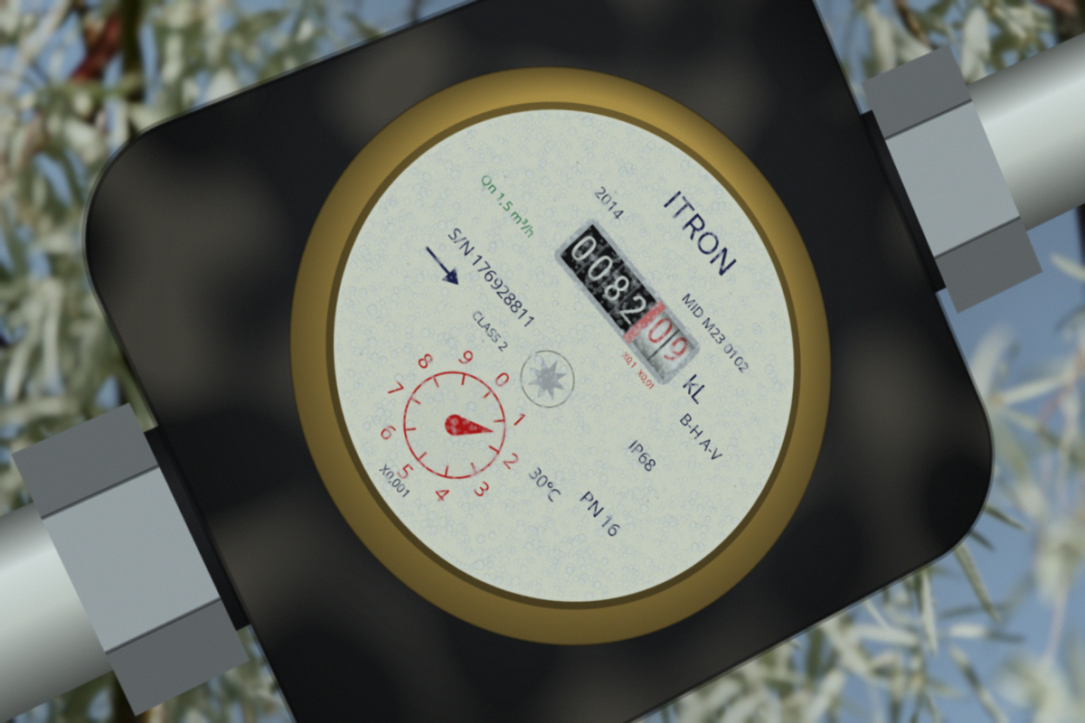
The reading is 82.091 kL
